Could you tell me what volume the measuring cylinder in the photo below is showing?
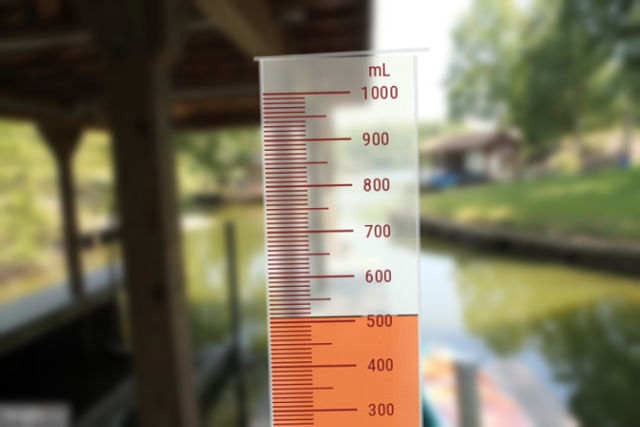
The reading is 510 mL
